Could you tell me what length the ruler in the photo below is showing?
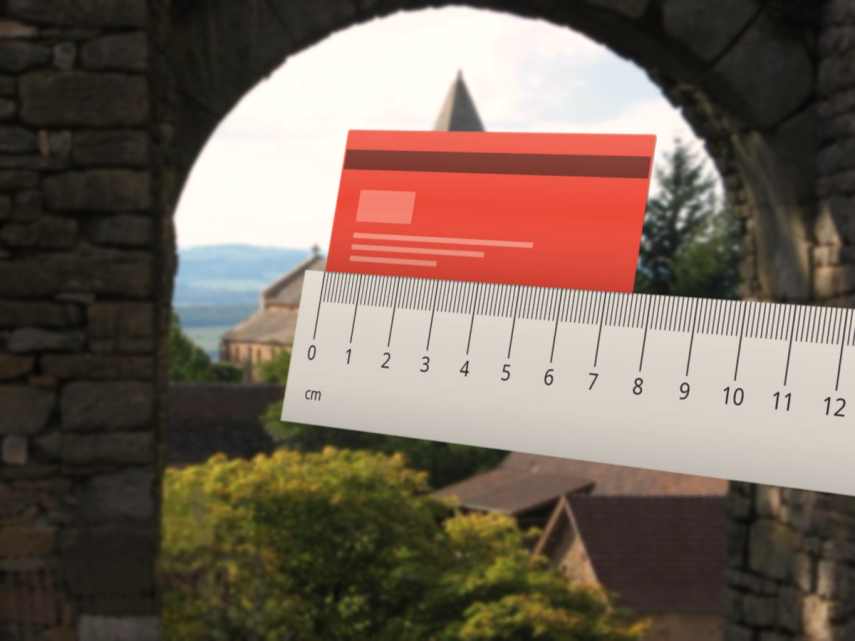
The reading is 7.6 cm
